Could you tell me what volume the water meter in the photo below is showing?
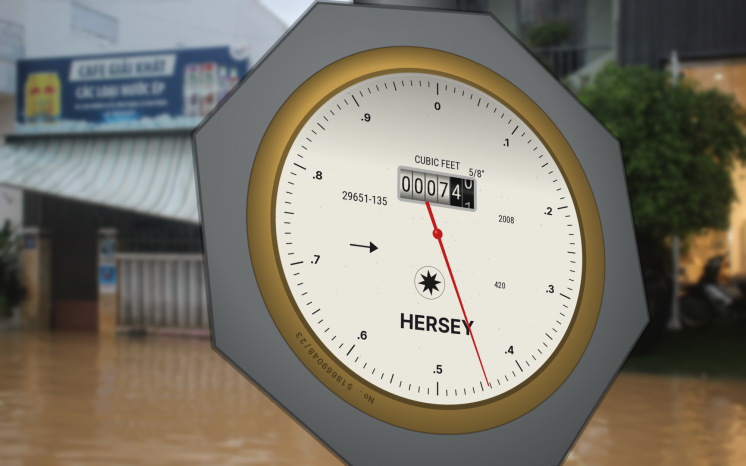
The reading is 740.44 ft³
